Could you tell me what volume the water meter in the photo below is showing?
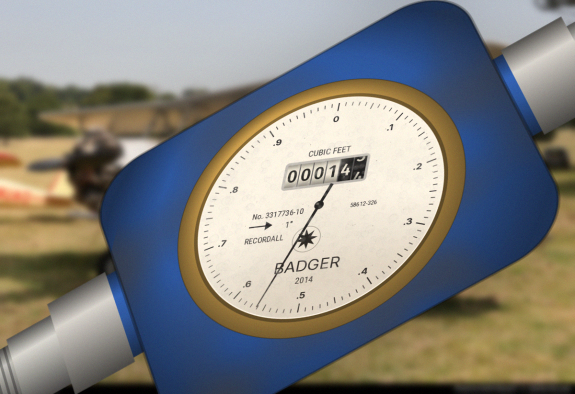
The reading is 143.56 ft³
